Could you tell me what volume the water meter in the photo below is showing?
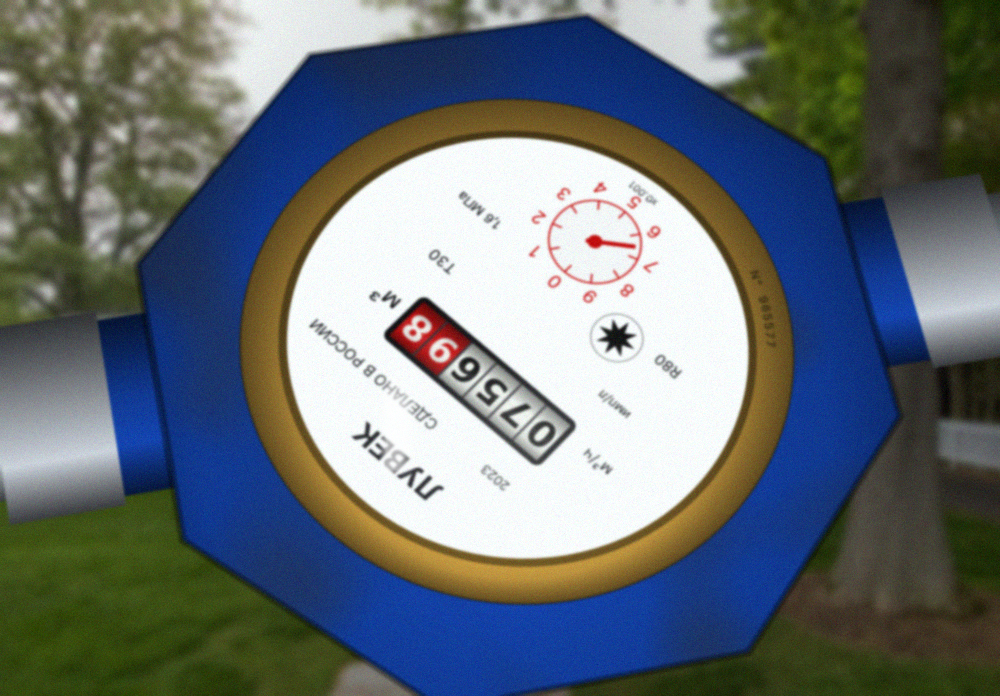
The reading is 756.986 m³
